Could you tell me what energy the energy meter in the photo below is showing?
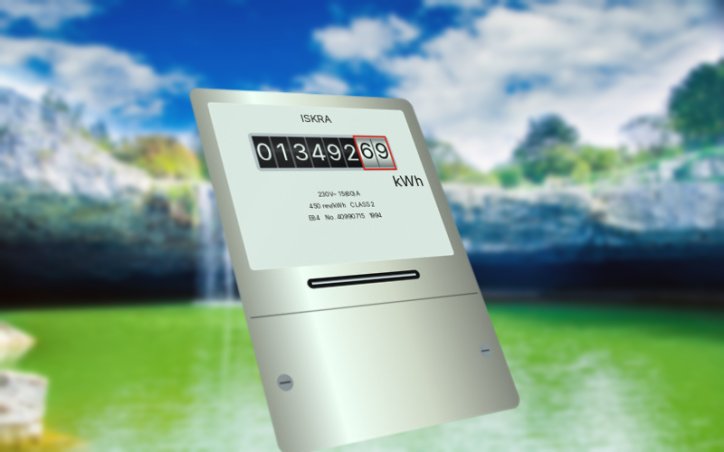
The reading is 13492.69 kWh
